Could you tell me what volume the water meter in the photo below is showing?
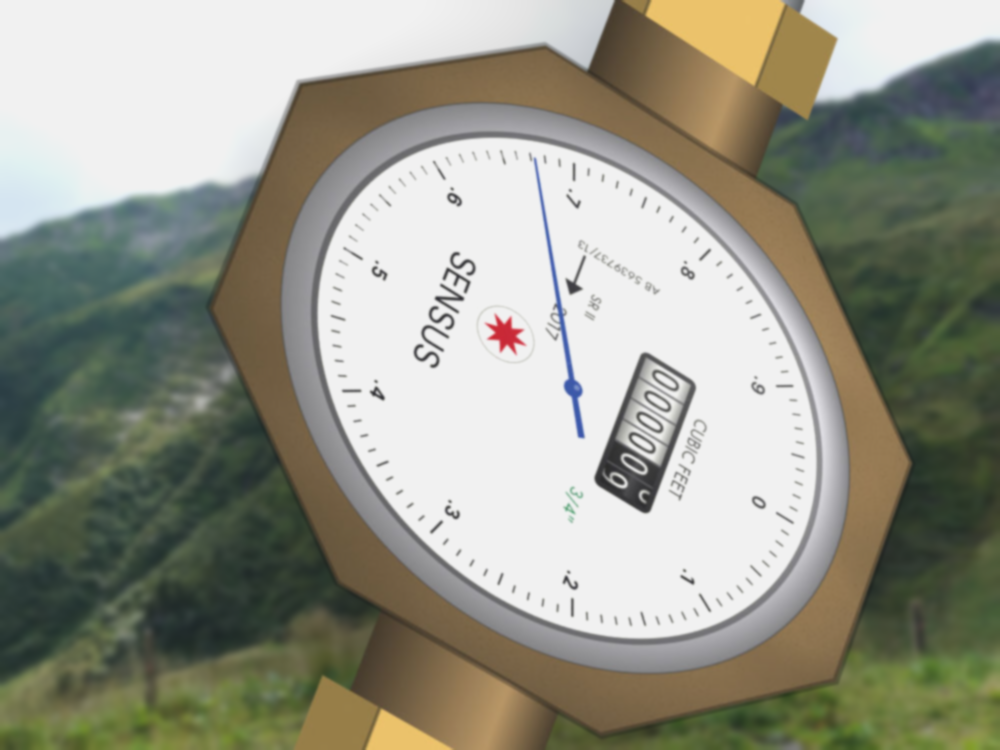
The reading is 8.67 ft³
